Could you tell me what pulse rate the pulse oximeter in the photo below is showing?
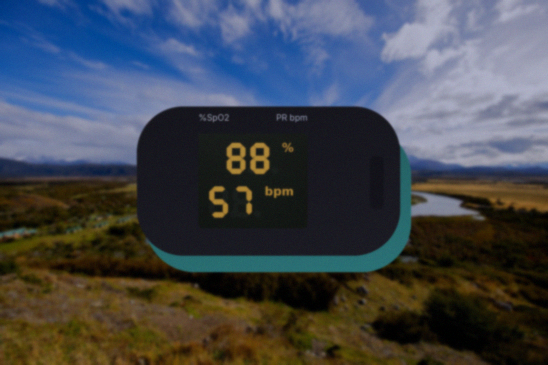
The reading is 57 bpm
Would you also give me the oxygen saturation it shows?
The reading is 88 %
